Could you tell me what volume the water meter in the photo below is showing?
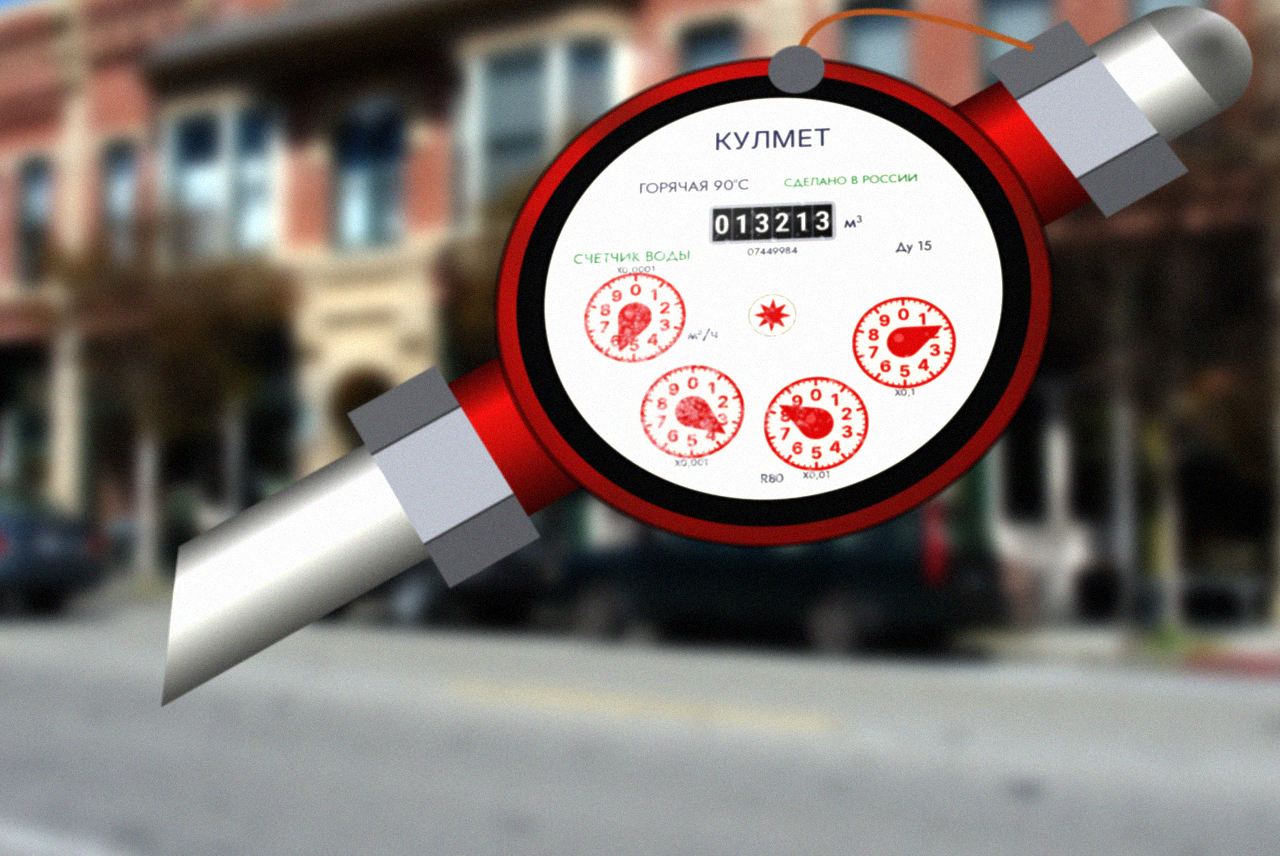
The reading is 13213.1835 m³
